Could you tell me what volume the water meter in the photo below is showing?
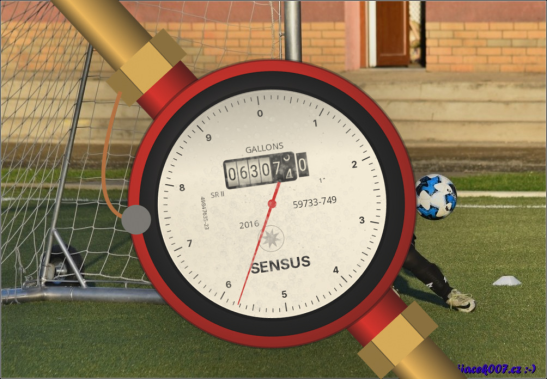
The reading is 630735.7 gal
